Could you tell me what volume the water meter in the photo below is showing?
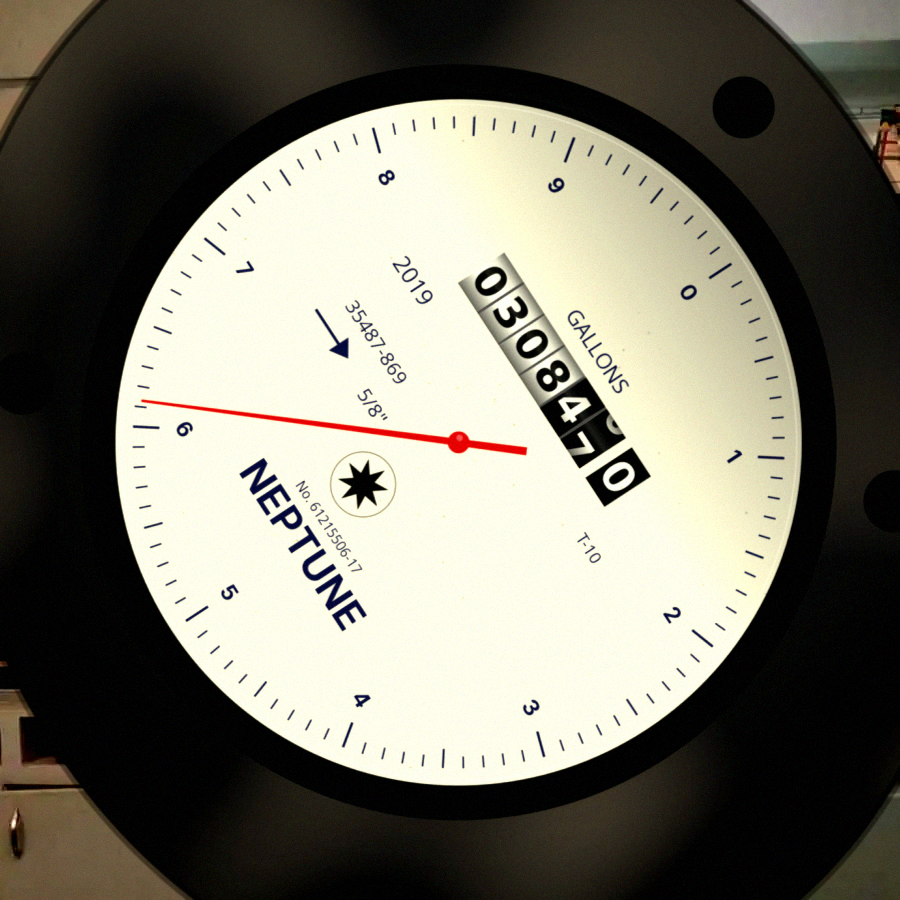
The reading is 308466.1 gal
